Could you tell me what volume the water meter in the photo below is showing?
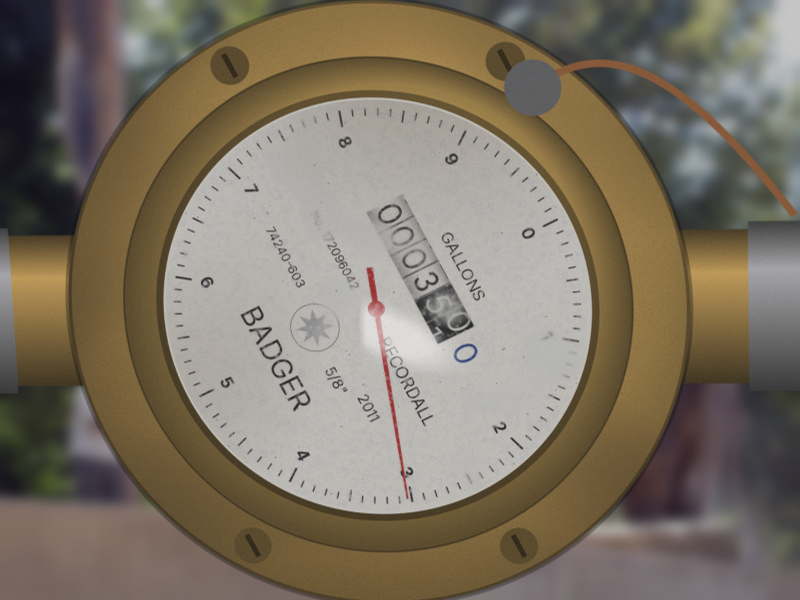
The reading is 3503.0 gal
